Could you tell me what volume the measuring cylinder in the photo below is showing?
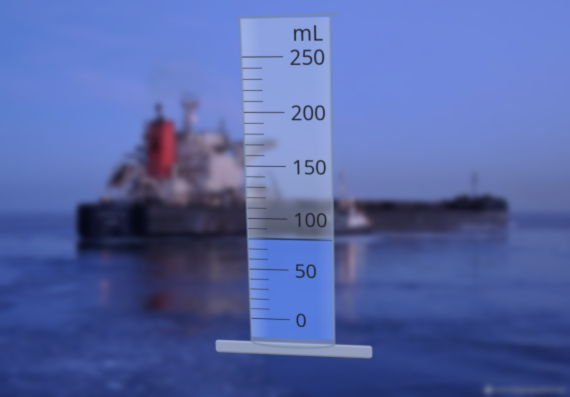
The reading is 80 mL
